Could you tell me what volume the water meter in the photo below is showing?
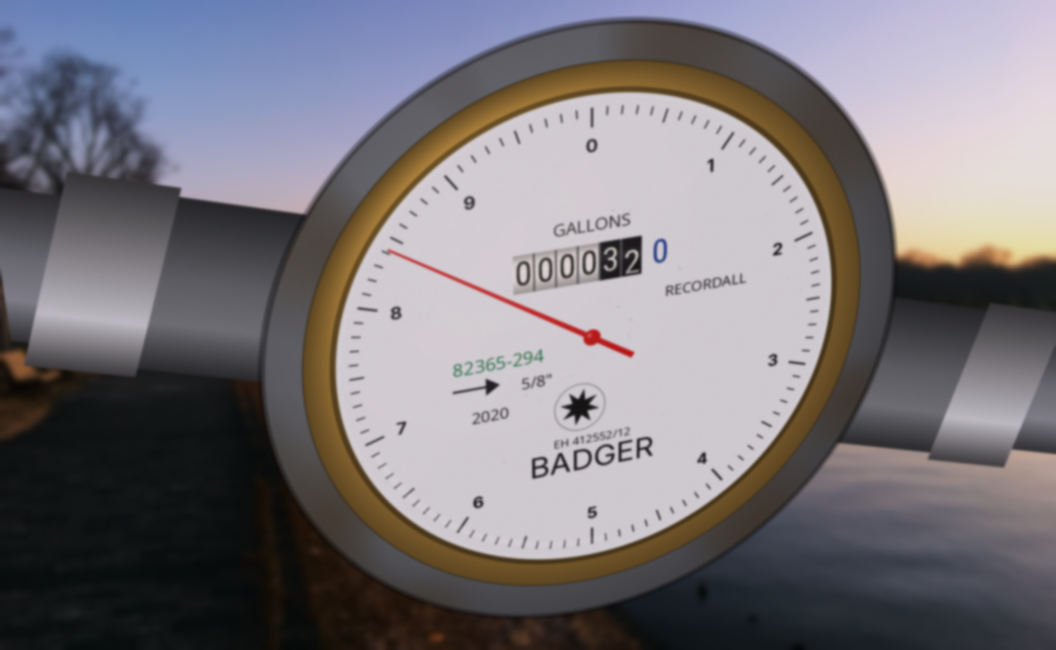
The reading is 318.4 gal
